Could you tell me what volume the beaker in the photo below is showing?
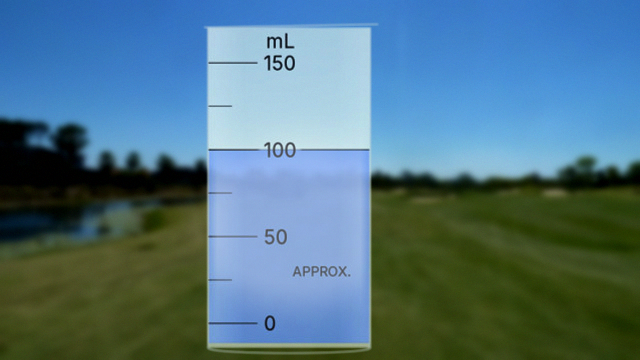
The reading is 100 mL
